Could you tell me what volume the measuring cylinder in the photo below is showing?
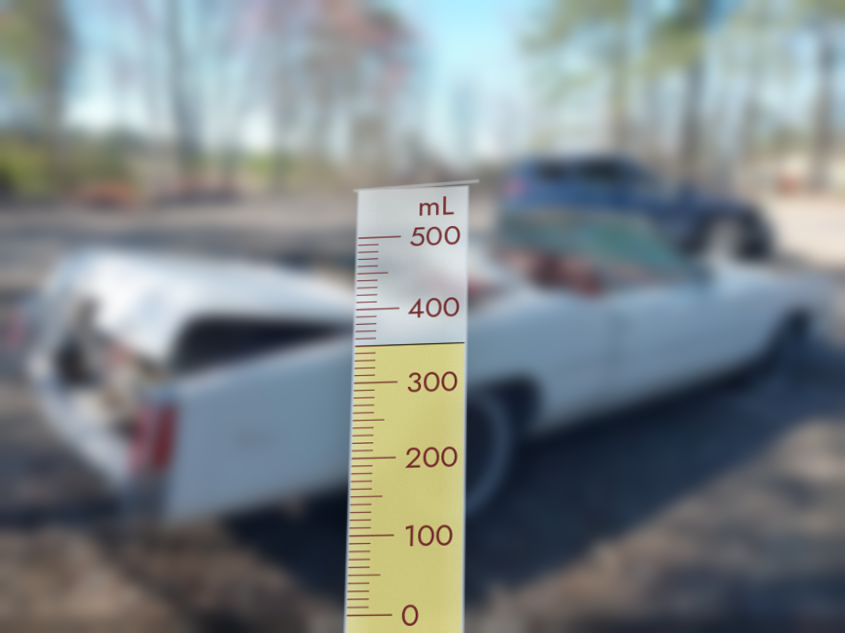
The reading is 350 mL
